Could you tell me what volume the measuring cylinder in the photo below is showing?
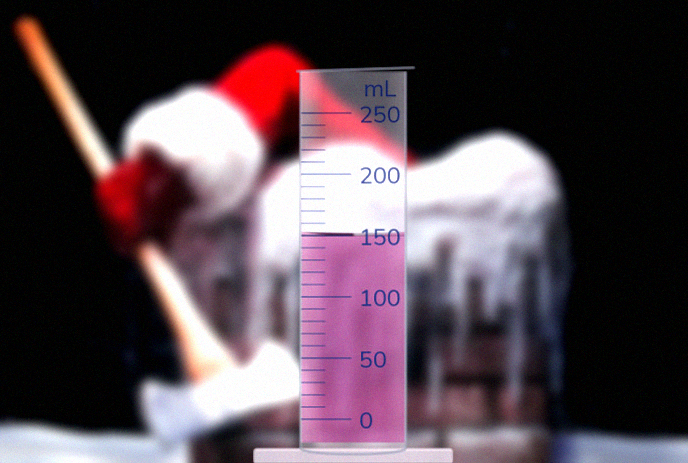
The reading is 150 mL
